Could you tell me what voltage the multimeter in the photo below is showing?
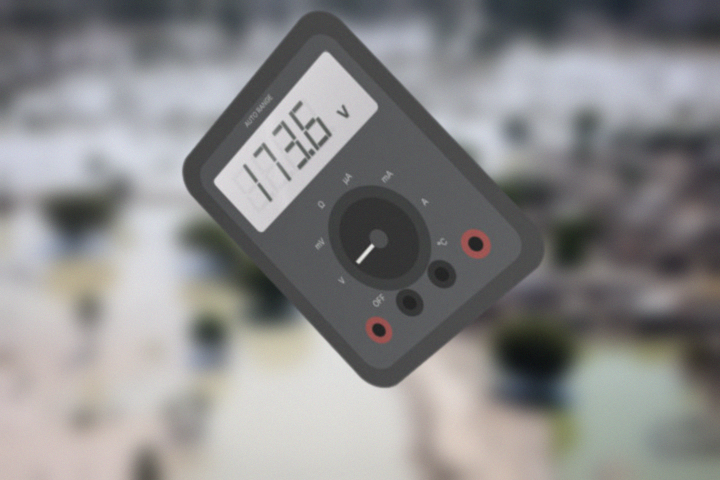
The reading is 173.6 V
